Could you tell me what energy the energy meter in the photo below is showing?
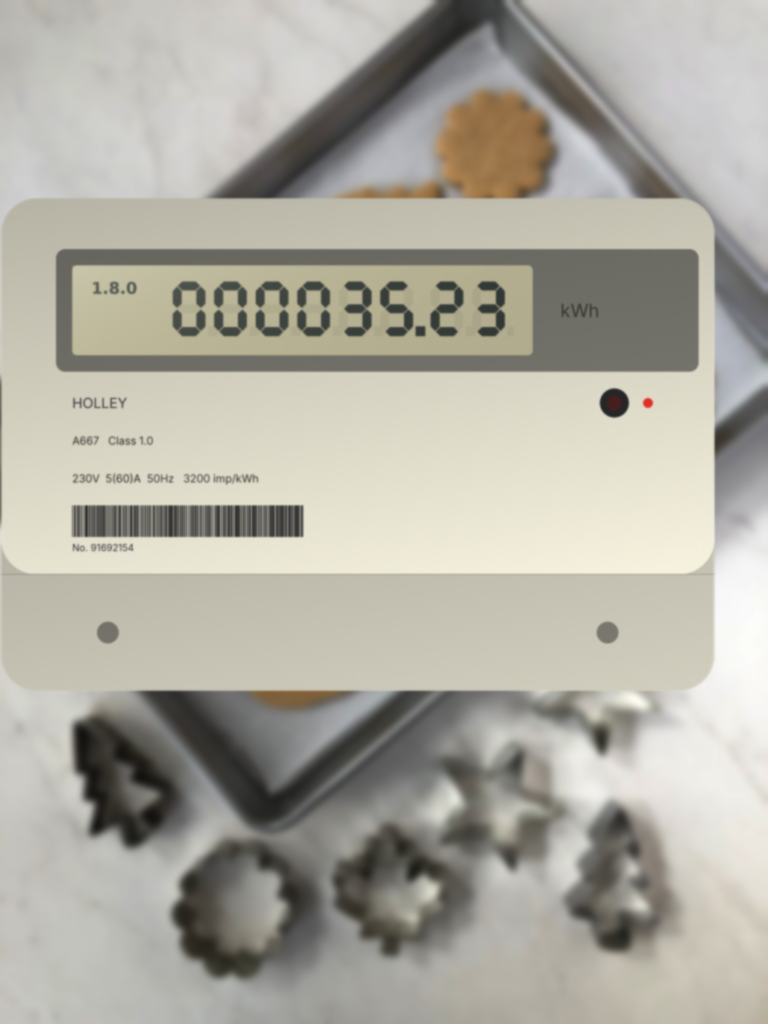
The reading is 35.23 kWh
